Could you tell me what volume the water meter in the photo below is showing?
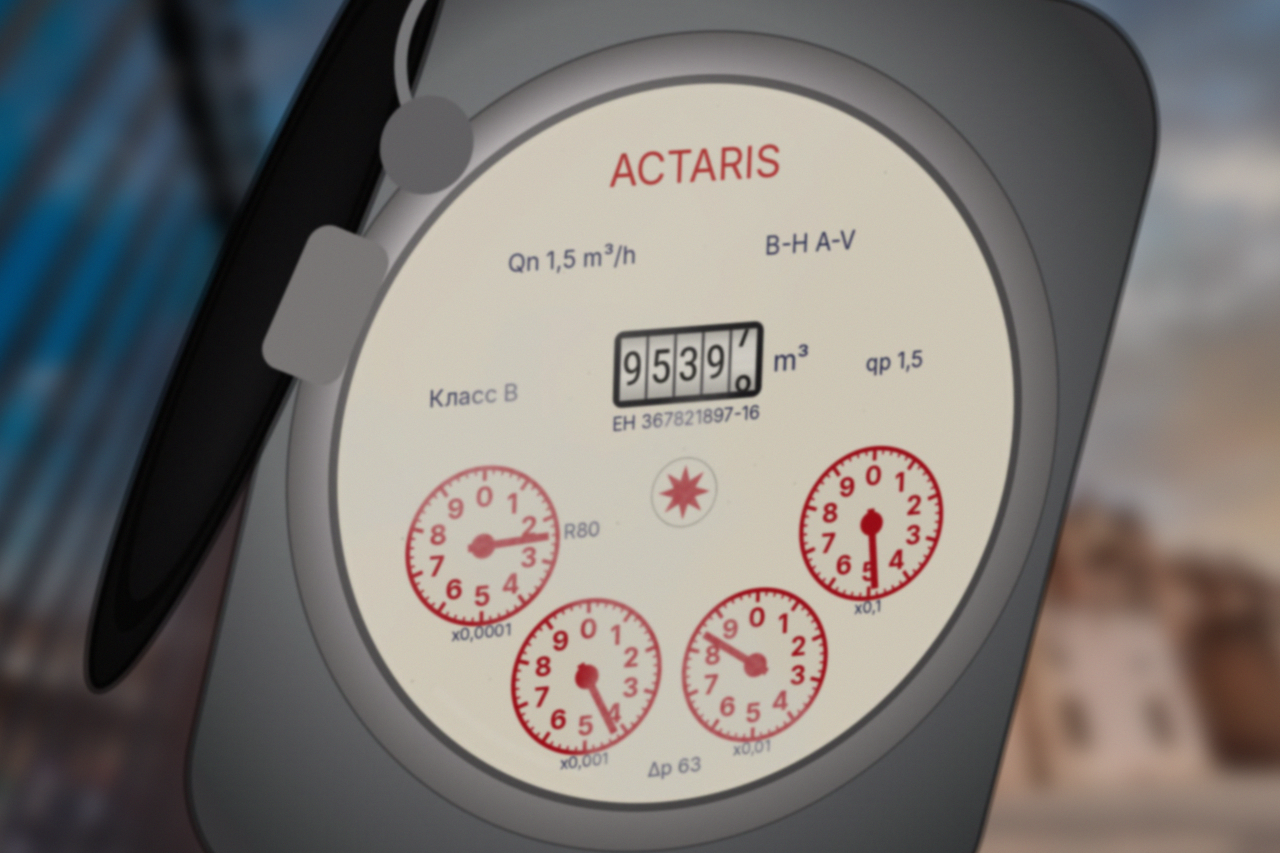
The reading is 95397.4842 m³
